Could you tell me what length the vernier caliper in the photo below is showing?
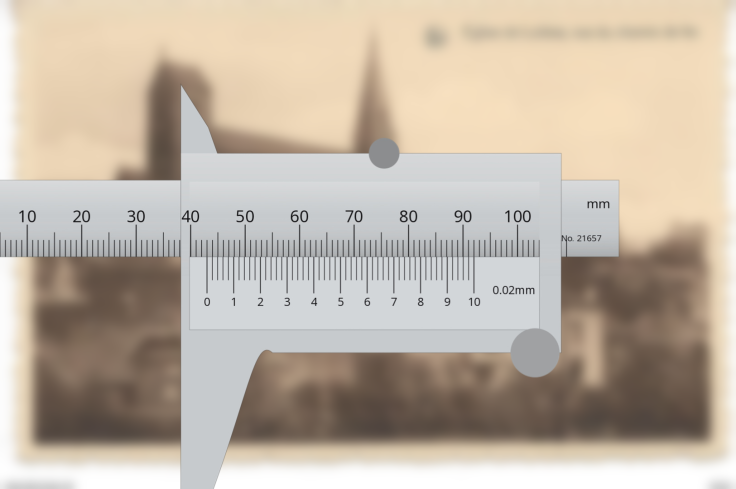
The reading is 43.0 mm
